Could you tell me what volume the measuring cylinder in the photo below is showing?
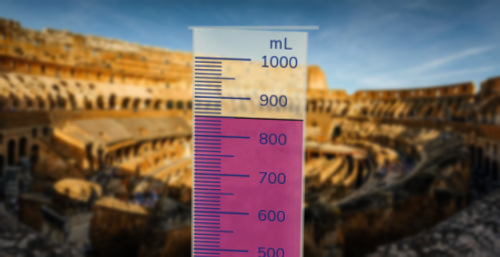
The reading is 850 mL
